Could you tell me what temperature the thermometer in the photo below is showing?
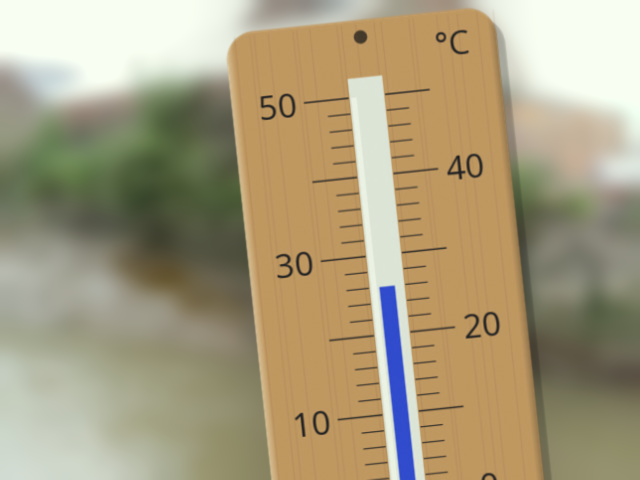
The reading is 26 °C
